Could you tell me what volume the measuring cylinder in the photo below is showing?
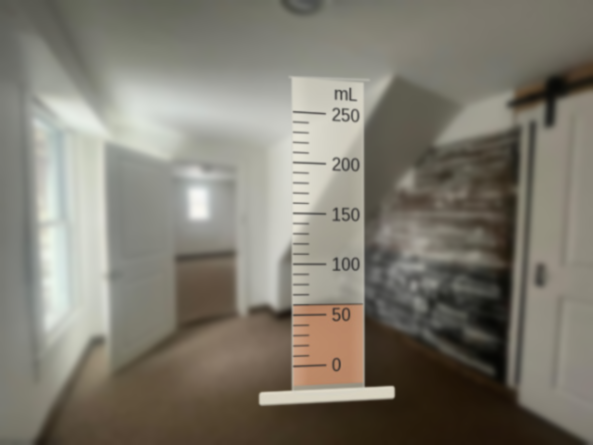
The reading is 60 mL
